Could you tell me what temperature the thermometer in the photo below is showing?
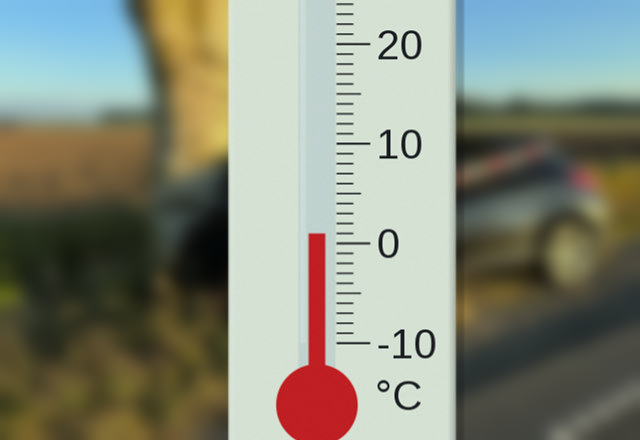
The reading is 1 °C
